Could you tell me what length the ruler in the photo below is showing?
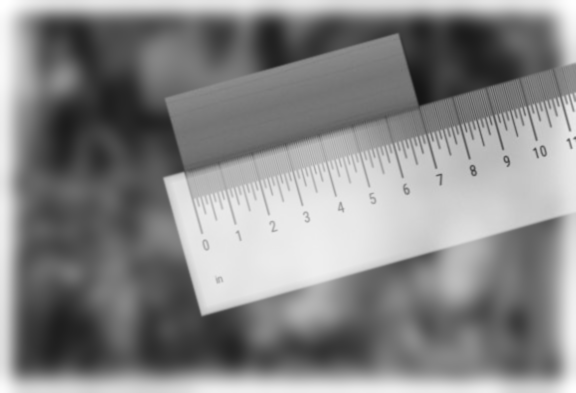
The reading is 7 in
